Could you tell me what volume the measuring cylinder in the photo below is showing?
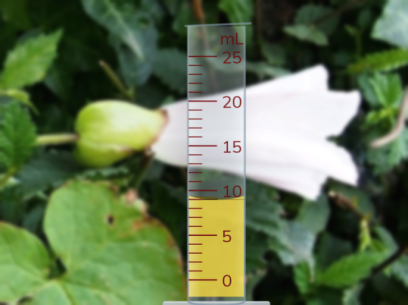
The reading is 9 mL
